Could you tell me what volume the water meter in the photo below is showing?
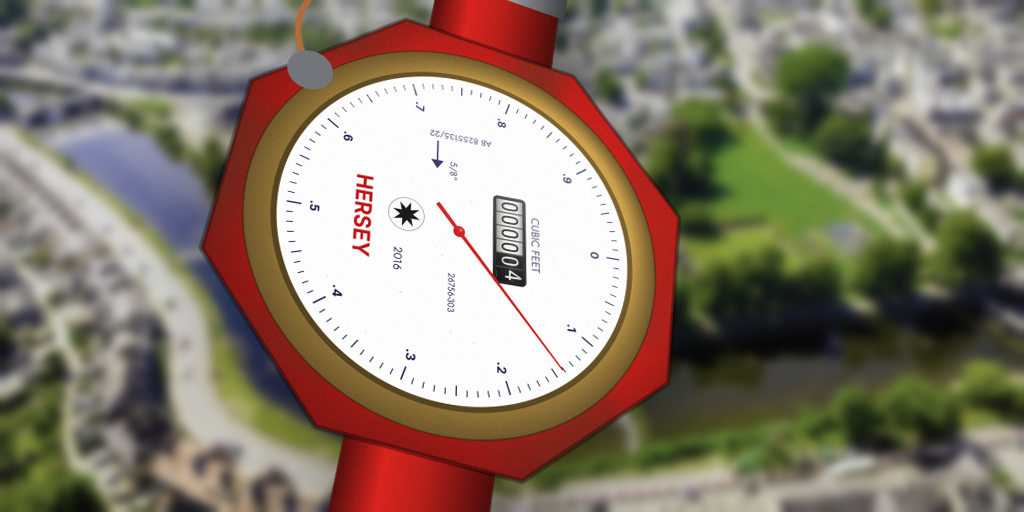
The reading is 4.14 ft³
